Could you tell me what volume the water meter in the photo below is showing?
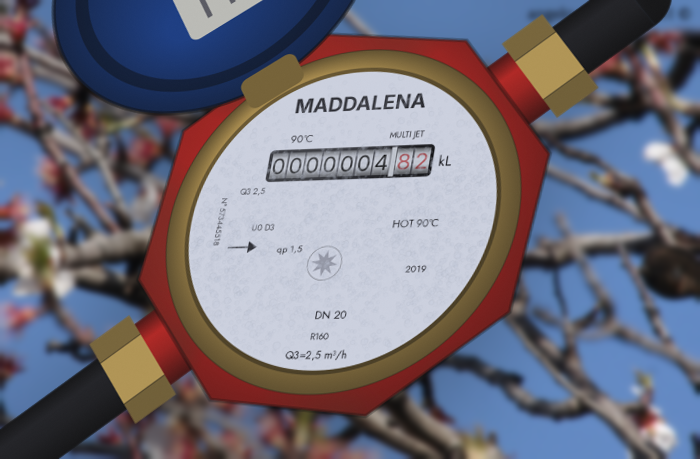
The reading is 4.82 kL
